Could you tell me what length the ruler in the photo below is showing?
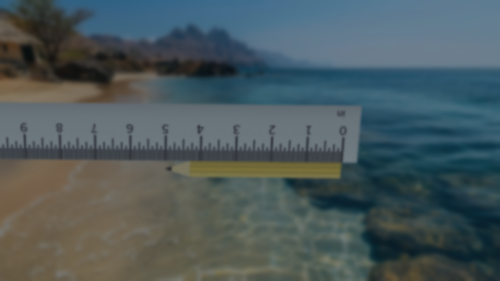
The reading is 5 in
